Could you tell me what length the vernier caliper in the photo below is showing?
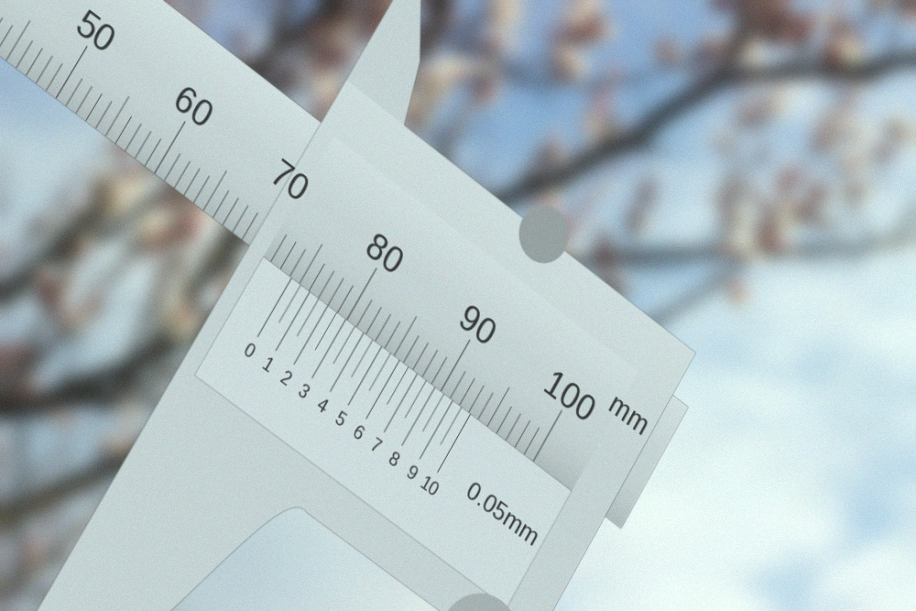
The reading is 74.2 mm
